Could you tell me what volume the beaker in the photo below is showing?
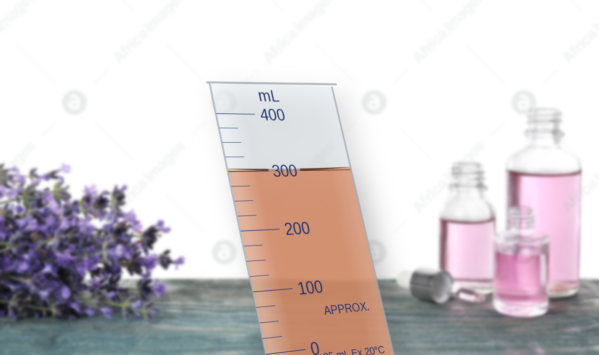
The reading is 300 mL
